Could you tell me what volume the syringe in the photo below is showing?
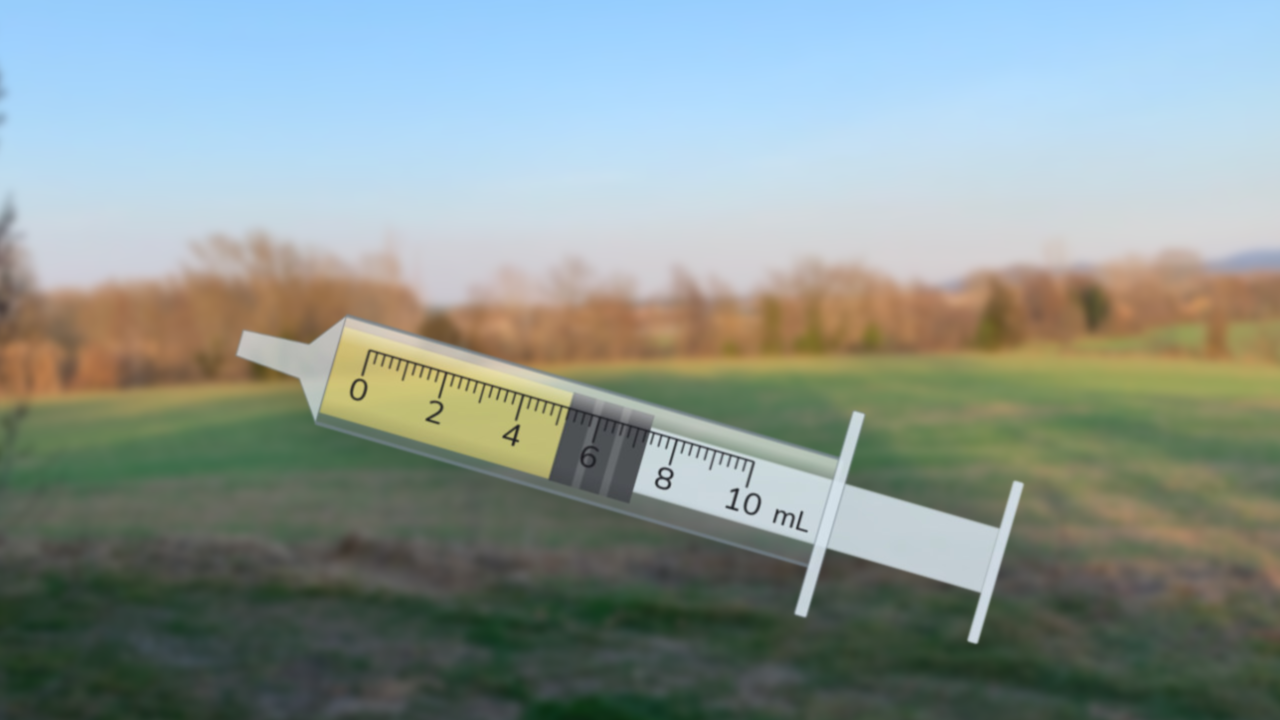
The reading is 5.2 mL
